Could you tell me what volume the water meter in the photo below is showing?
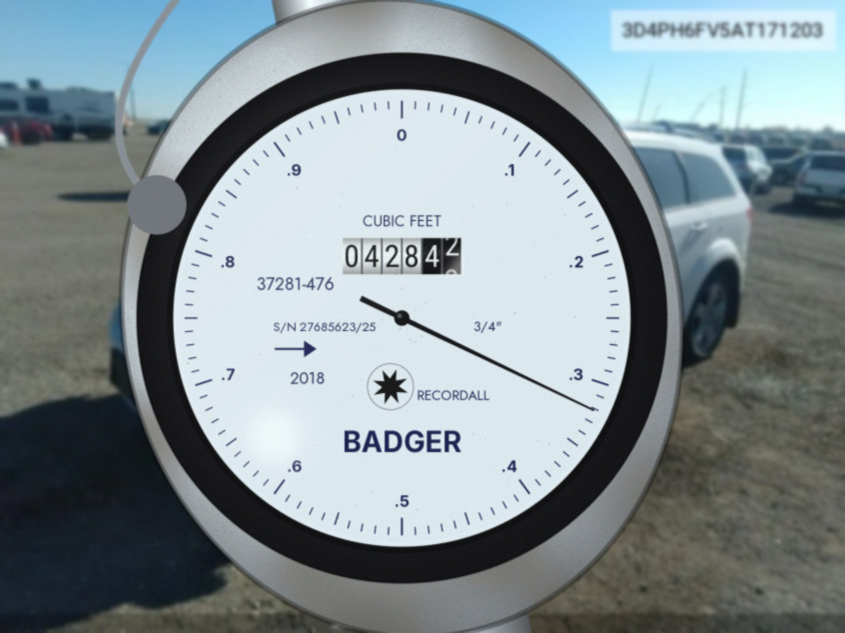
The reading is 42842.32 ft³
